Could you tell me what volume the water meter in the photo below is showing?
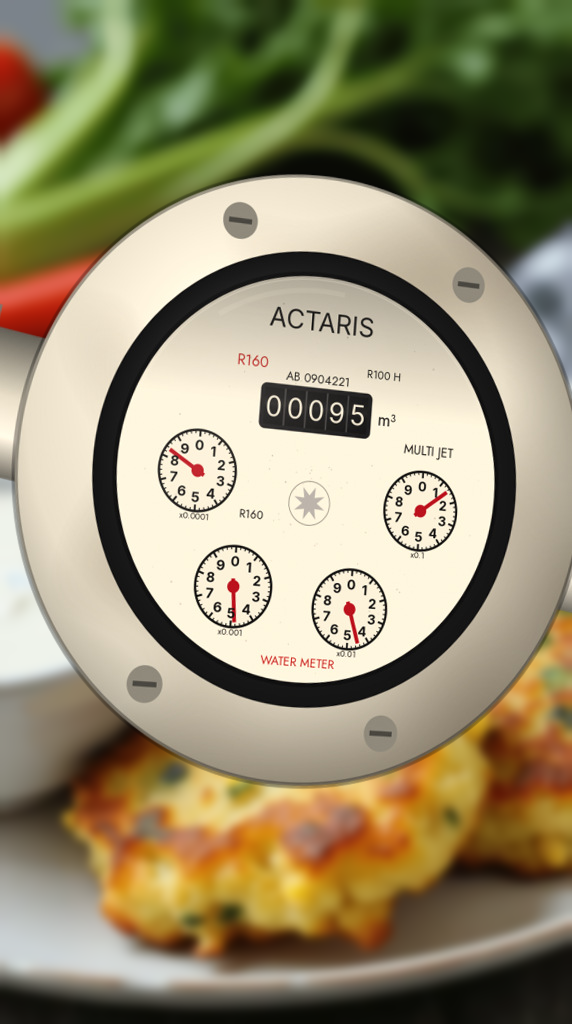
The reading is 95.1448 m³
